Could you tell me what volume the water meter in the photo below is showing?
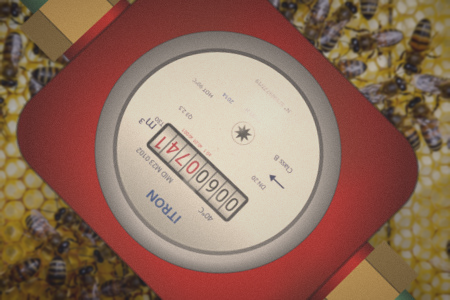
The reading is 60.0741 m³
